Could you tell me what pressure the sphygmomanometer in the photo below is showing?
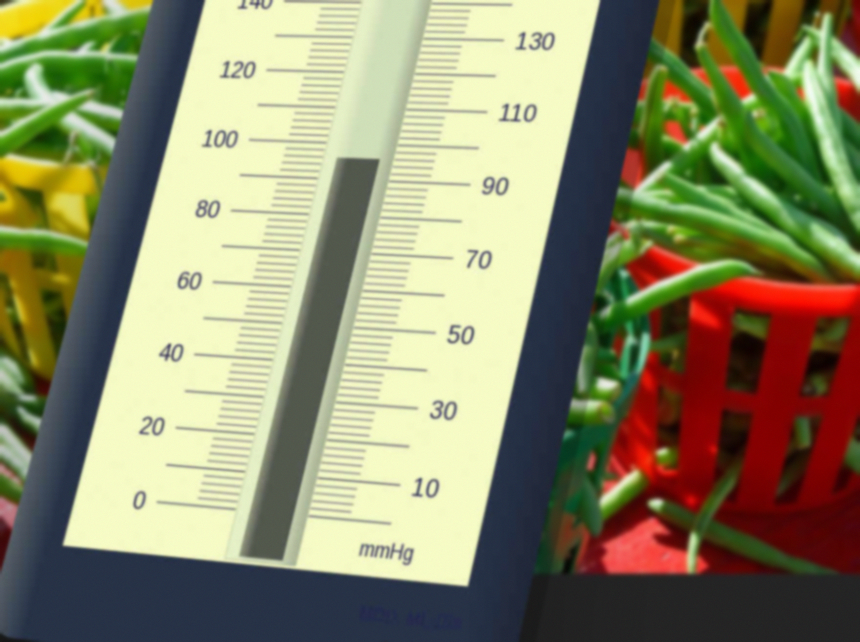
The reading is 96 mmHg
